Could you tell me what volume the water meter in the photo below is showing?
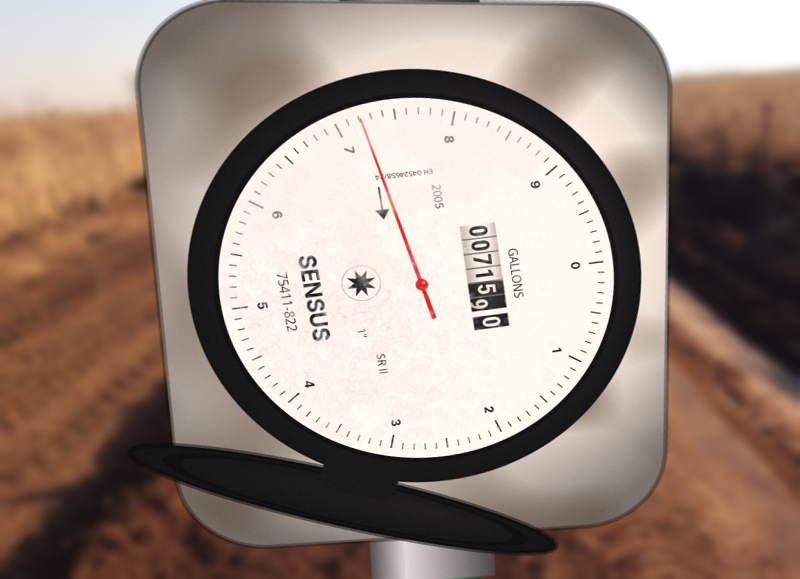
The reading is 71587.2 gal
